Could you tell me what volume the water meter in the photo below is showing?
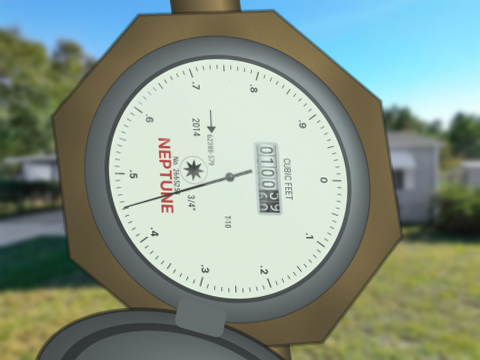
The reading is 10059.45 ft³
